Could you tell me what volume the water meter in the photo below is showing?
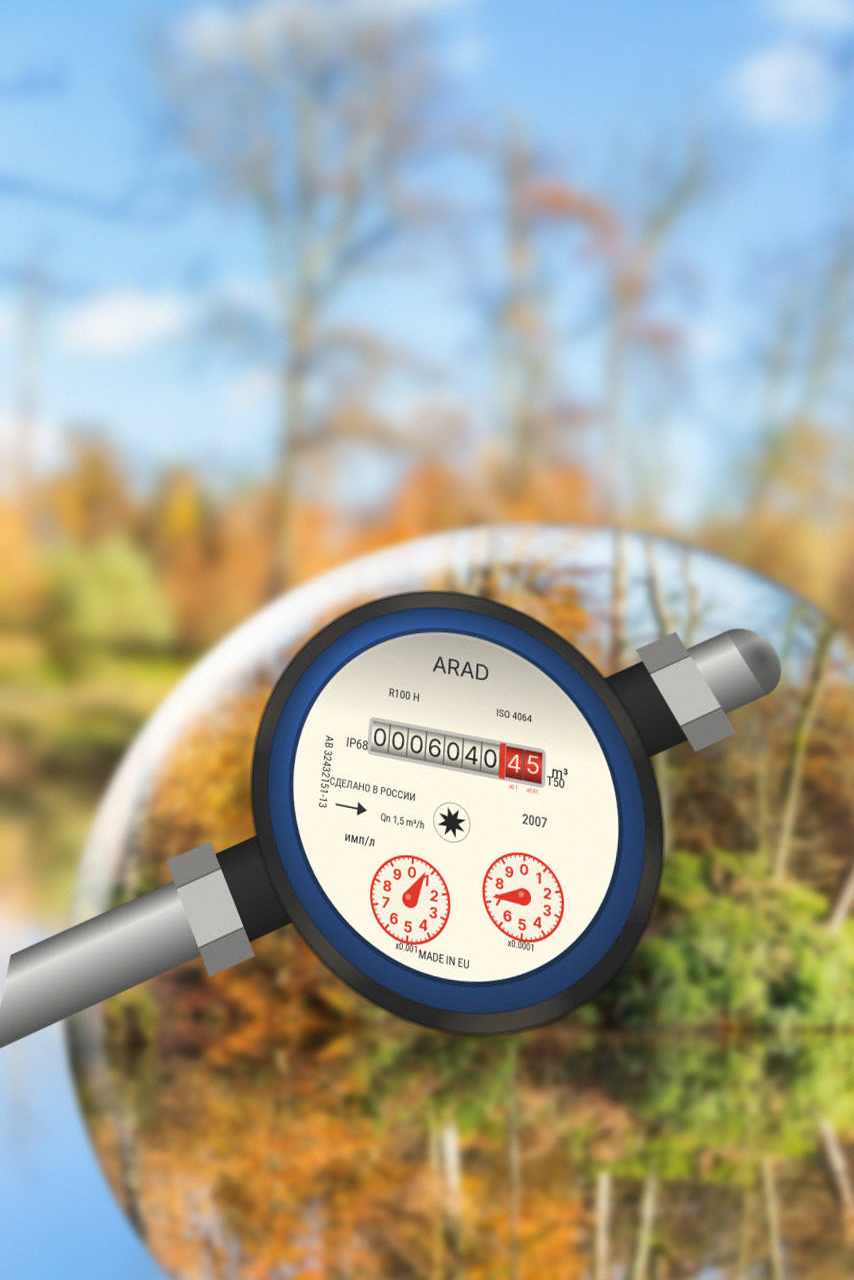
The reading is 6040.4507 m³
